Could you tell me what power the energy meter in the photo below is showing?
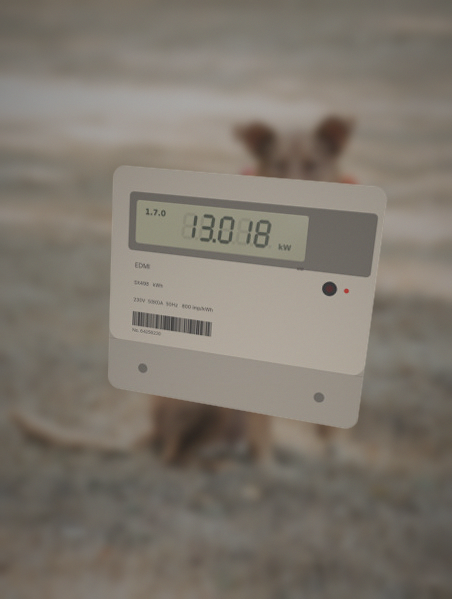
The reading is 13.018 kW
